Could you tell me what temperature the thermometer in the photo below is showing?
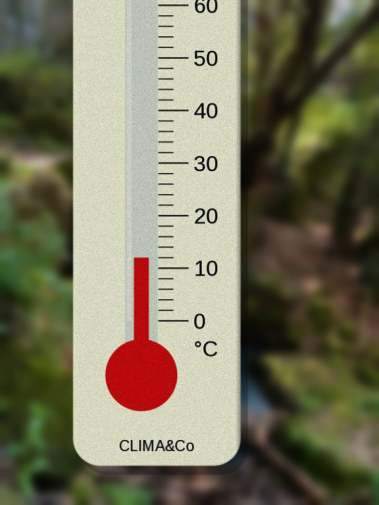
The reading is 12 °C
